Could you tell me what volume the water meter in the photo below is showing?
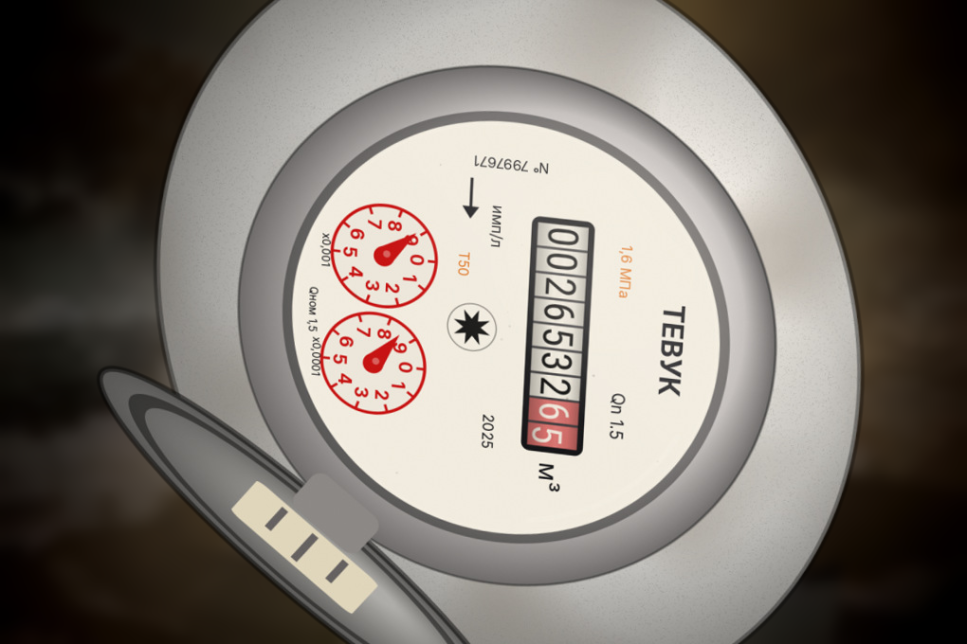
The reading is 26532.6488 m³
